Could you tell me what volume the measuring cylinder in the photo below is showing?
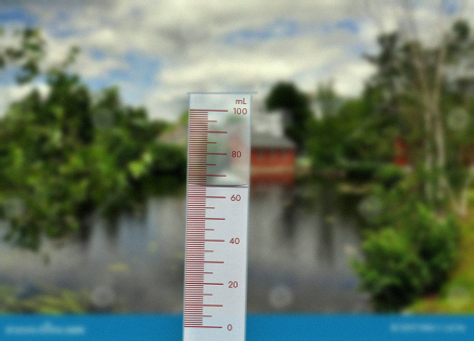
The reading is 65 mL
